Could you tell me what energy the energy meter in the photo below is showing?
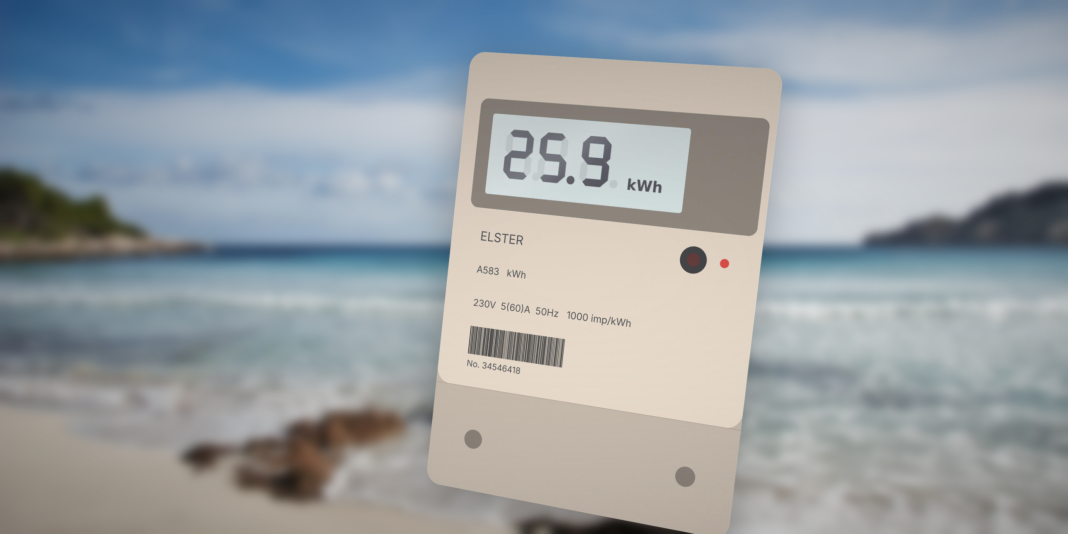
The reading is 25.9 kWh
